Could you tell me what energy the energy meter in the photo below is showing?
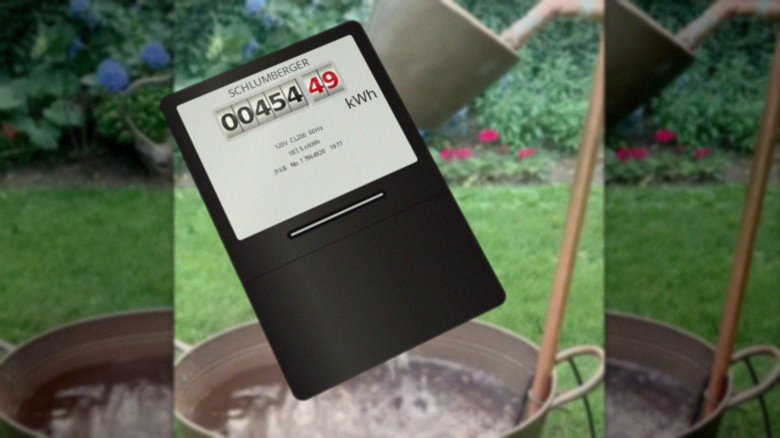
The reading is 454.49 kWh
